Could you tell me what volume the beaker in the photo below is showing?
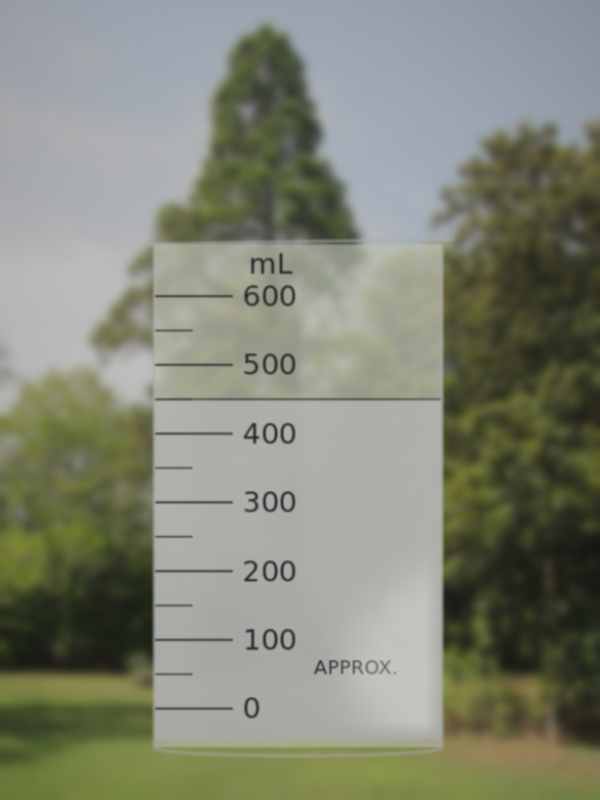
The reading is 450 mL
